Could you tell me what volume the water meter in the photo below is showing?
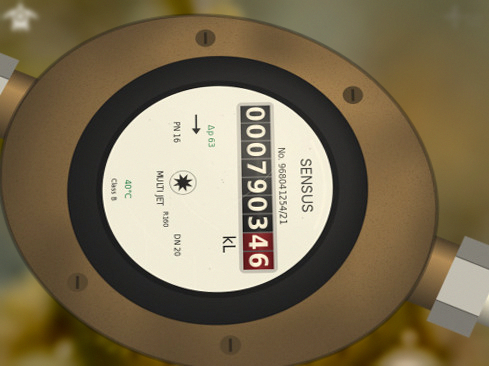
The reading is 7903.46 kL
